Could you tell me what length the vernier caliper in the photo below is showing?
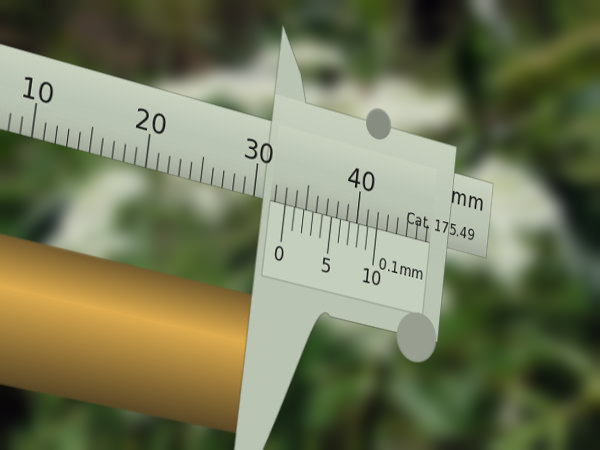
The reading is 33.0 mm
